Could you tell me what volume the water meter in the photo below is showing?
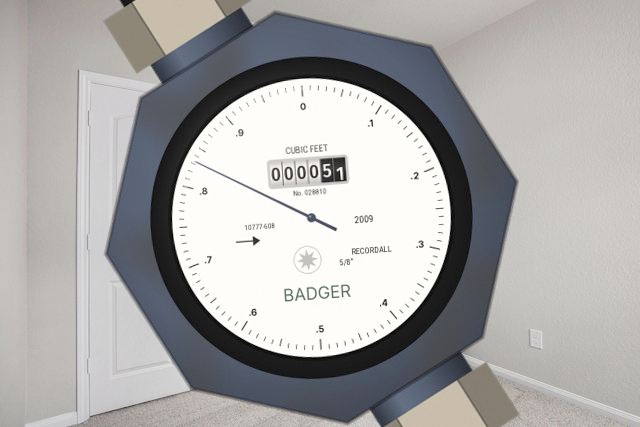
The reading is 50.83 ft³
